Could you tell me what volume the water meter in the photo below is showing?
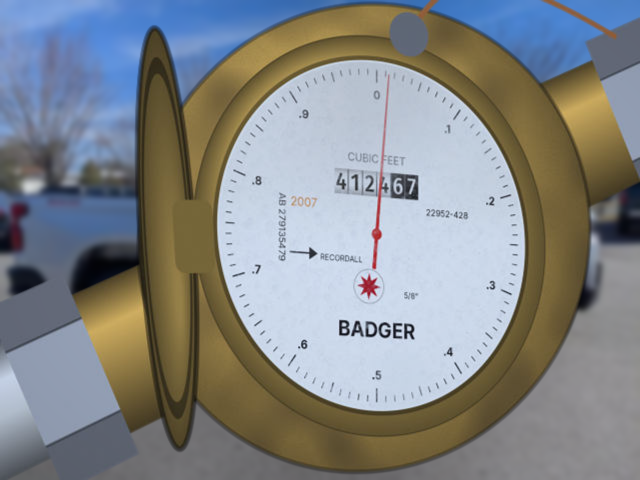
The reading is 412467.01 ft³
